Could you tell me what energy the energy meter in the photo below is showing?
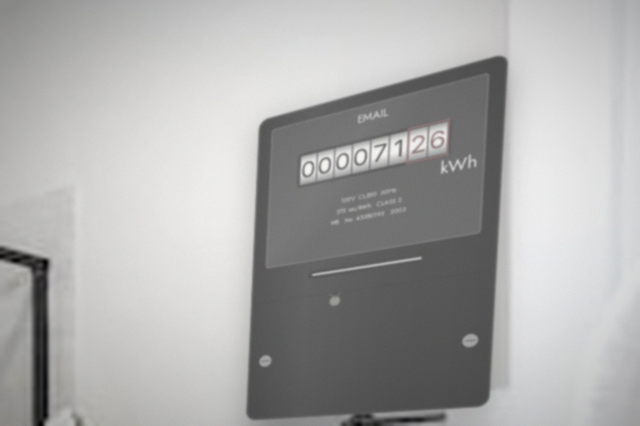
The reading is 71.26 kWh
